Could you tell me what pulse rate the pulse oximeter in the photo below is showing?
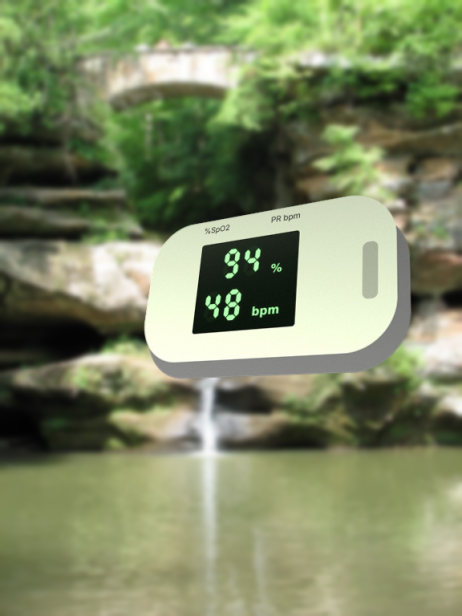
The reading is 48 bpm
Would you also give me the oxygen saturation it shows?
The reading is 94 %
